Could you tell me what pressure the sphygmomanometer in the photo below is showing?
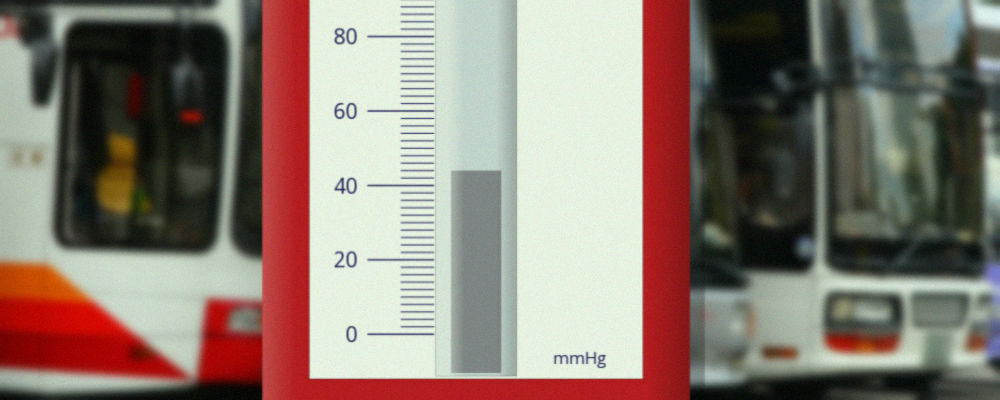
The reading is 44 mmHg
